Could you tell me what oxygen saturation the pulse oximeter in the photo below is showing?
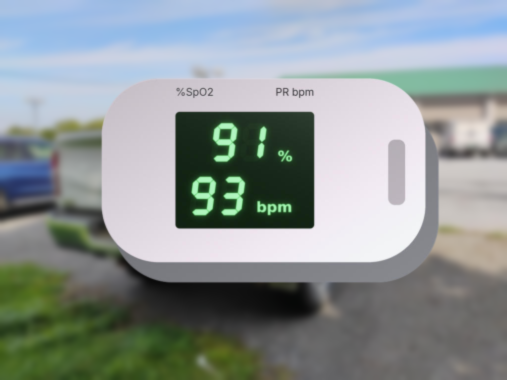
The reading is 91 %
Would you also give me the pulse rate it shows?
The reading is 93 bpm
